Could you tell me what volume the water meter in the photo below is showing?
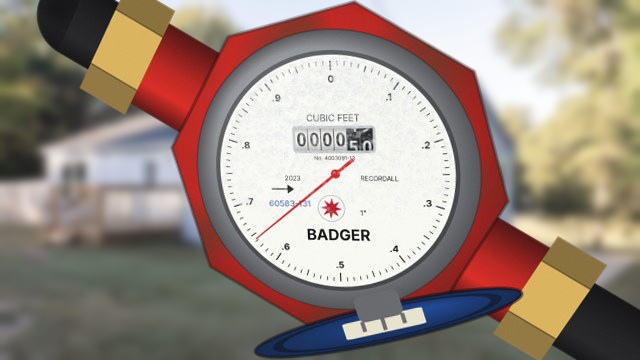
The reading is 49.64 ft³
